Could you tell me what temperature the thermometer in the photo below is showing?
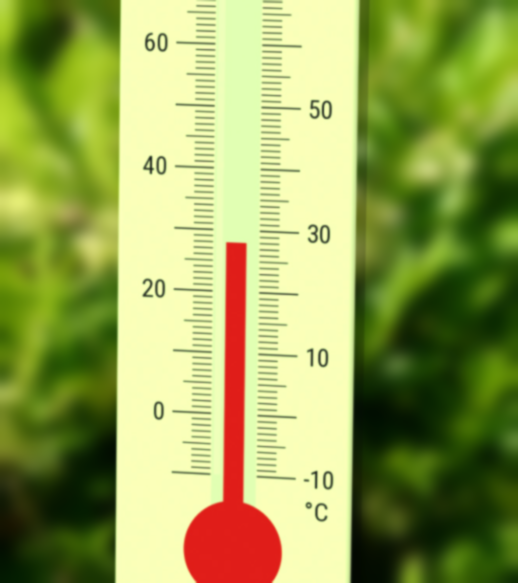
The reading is 28 °C
